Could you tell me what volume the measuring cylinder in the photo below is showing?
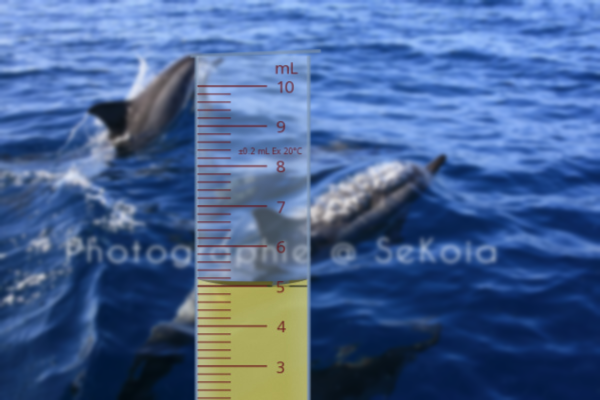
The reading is 5 mL
